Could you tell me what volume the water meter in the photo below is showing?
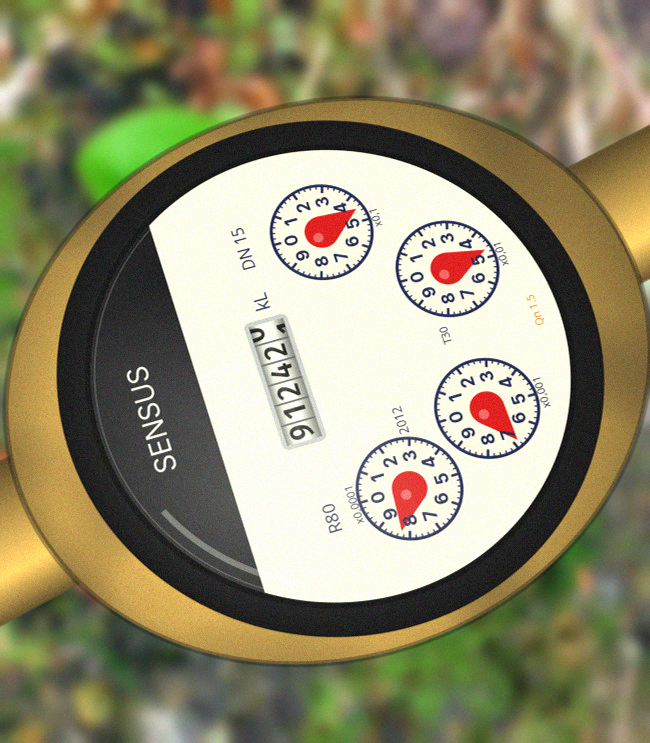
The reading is 912420.4468 kL
